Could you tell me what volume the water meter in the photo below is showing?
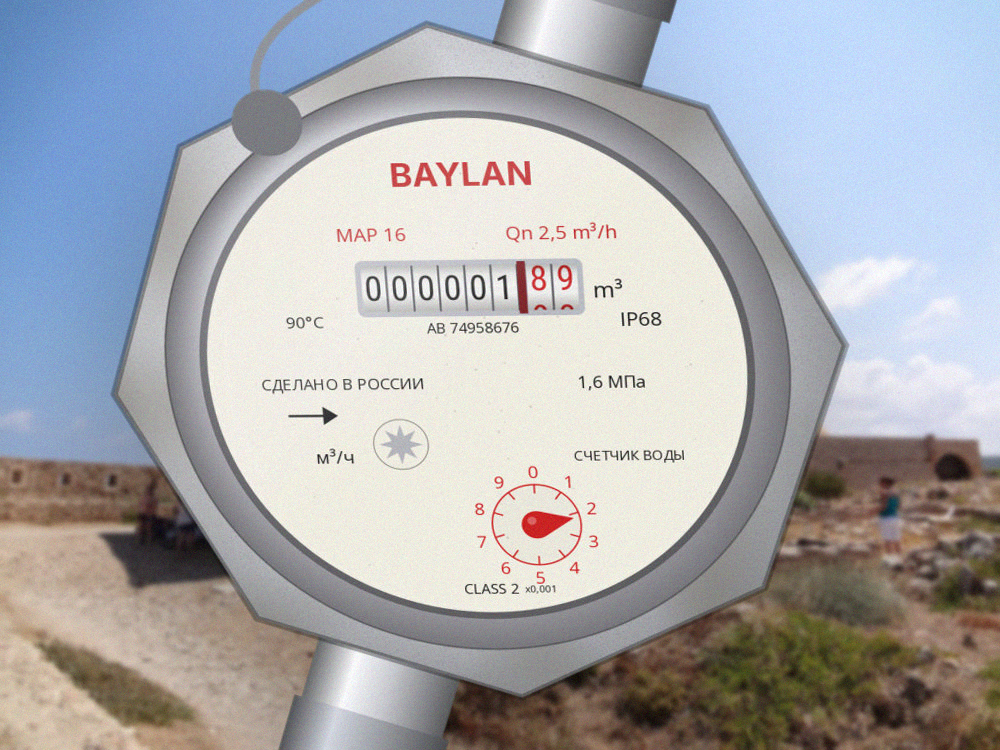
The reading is 1.892 m³
